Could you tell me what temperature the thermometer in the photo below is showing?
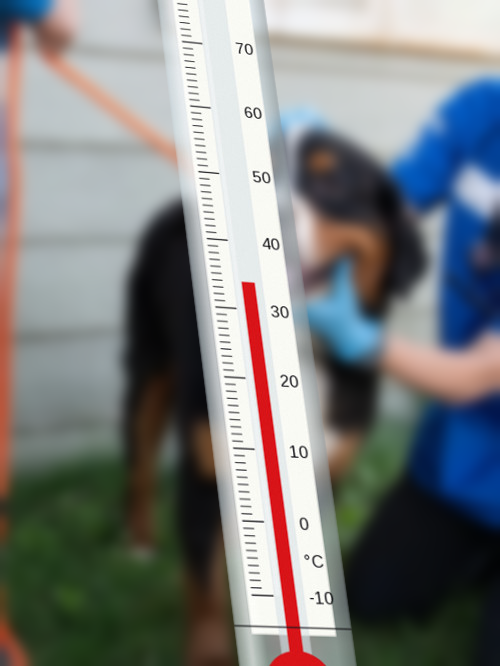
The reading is 34 °C
